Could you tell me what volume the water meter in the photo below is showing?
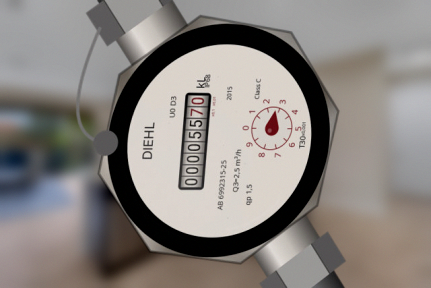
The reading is 55.702 kL
